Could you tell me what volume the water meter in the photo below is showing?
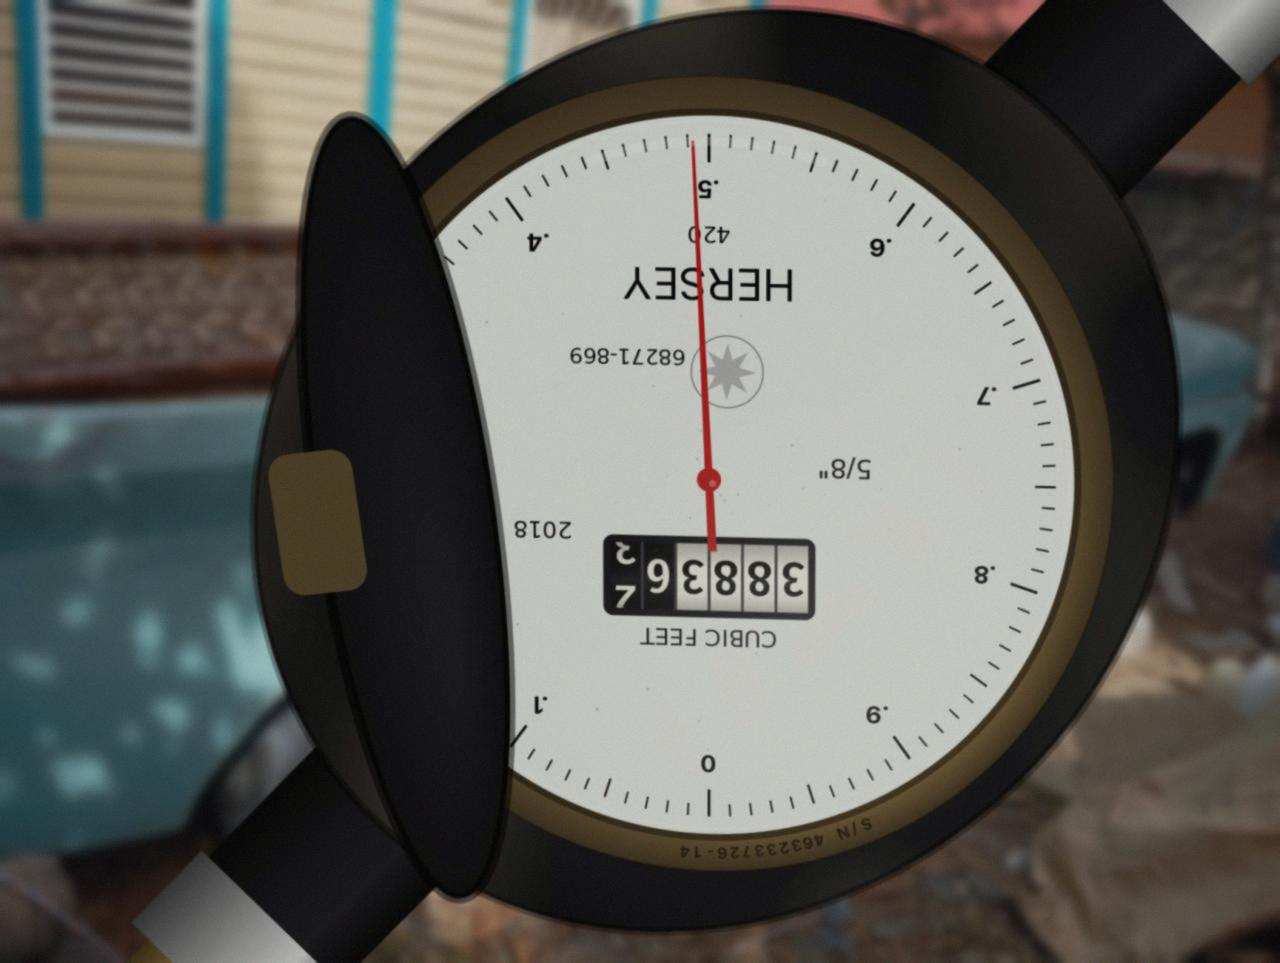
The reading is 388362.49 ft³
